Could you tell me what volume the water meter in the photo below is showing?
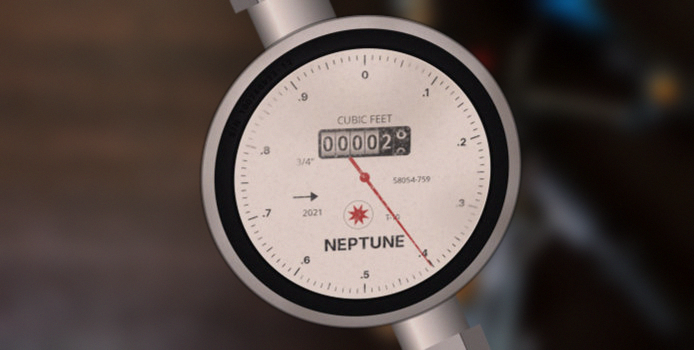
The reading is 28.40 ft³
